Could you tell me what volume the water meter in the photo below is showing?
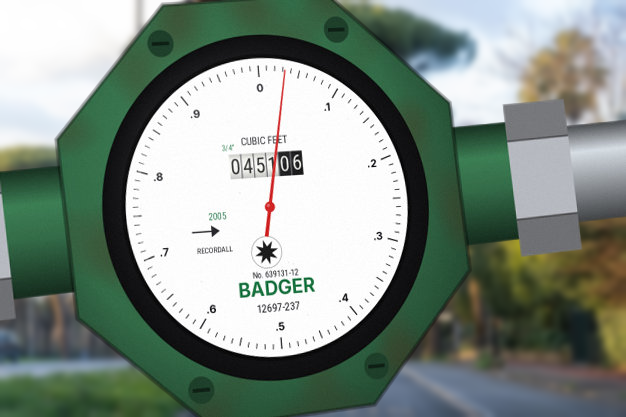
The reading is 45106.03 ft³
